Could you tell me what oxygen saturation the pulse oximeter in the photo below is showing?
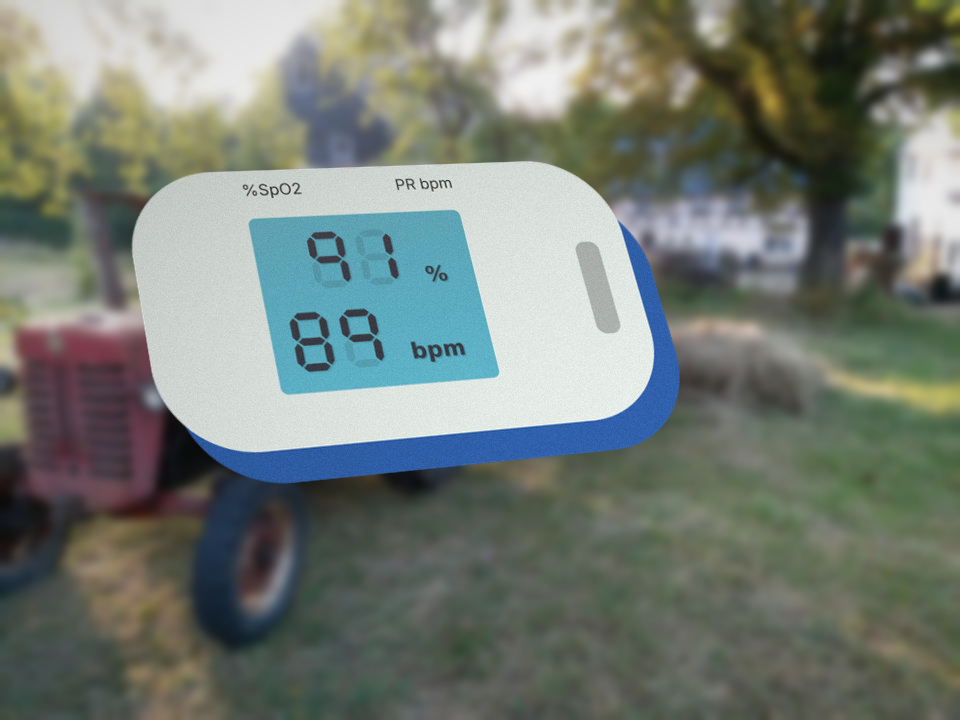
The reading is 91 %
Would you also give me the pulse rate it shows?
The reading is 89 bpm
